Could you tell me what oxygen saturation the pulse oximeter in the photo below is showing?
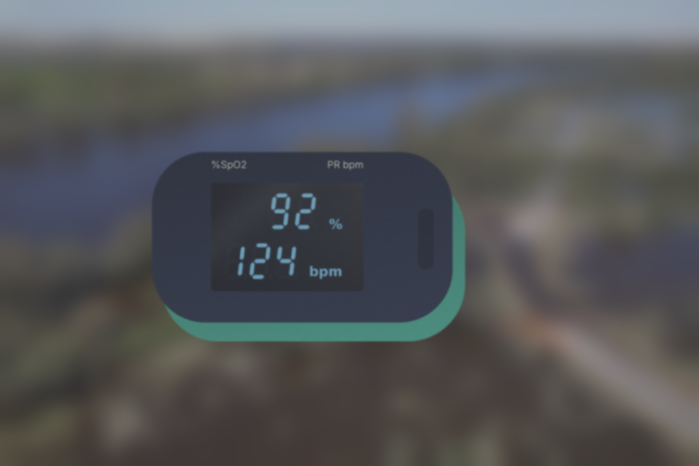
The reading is 92 %
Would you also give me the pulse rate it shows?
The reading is 124 bpm
